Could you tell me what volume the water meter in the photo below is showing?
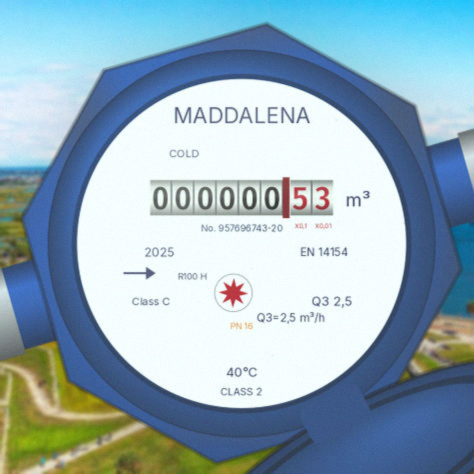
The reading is 0.53 m³
